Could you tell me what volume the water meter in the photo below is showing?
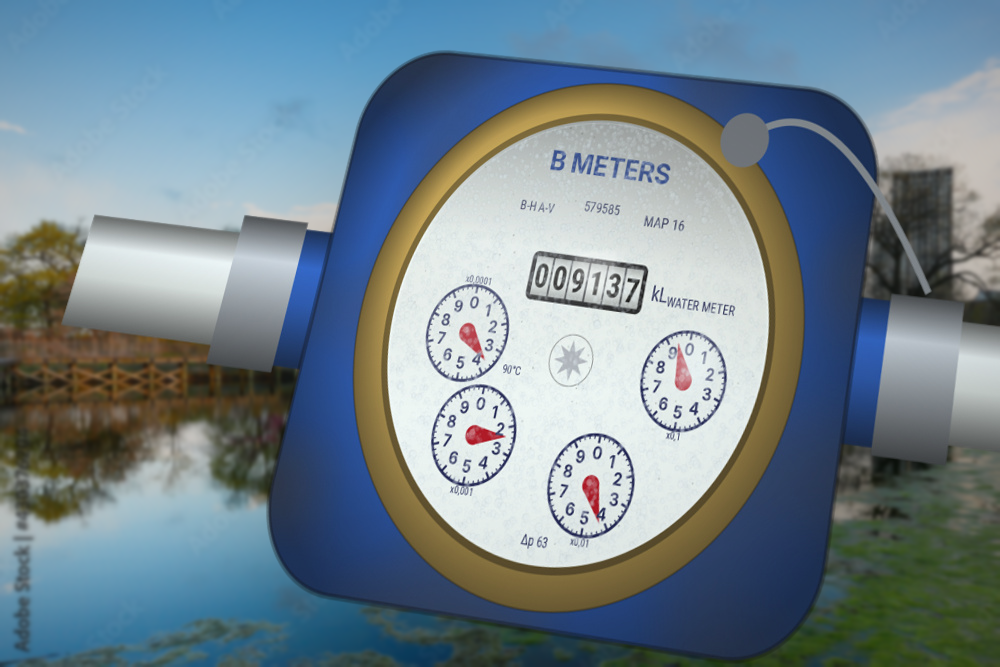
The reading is 9136.9423 kL
